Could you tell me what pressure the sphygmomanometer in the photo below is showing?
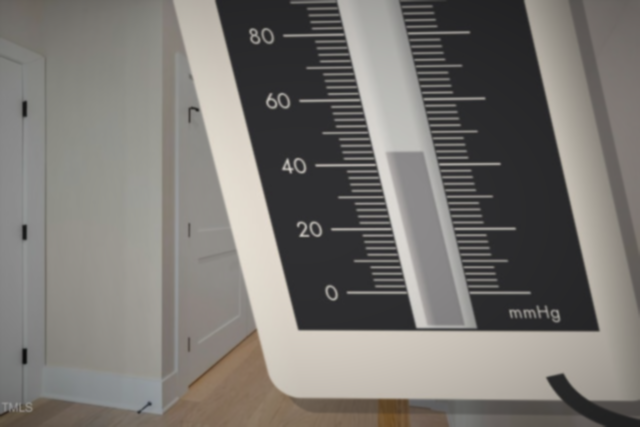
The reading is 44 mmHg
